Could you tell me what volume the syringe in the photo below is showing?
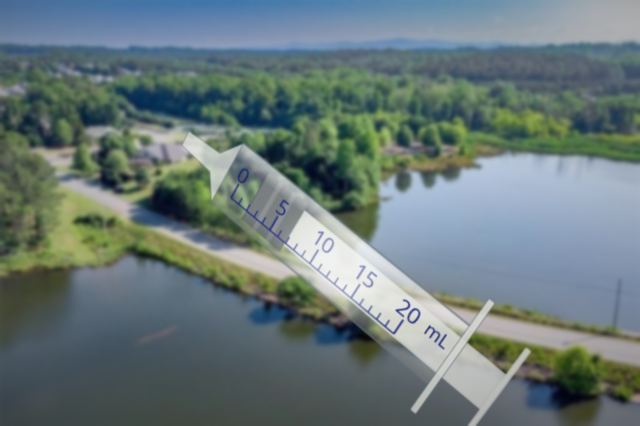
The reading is 2 mL
